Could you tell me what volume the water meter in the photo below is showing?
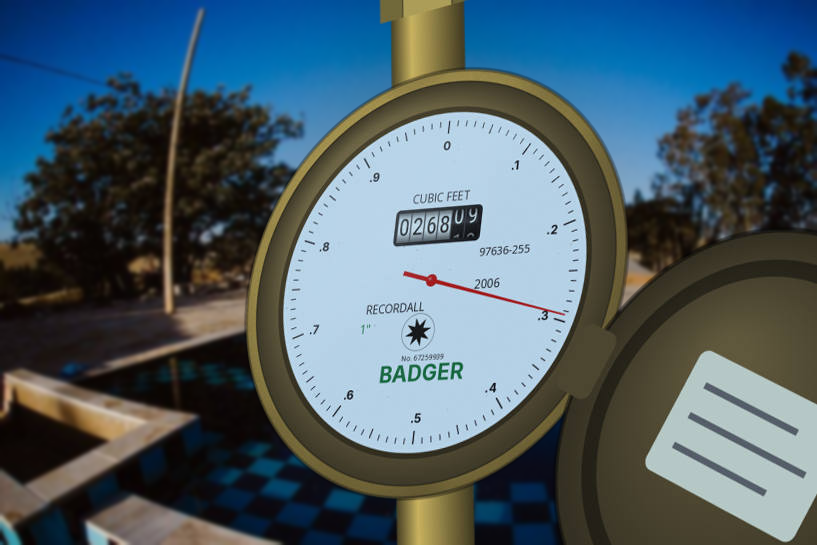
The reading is 26809.29 ft³
